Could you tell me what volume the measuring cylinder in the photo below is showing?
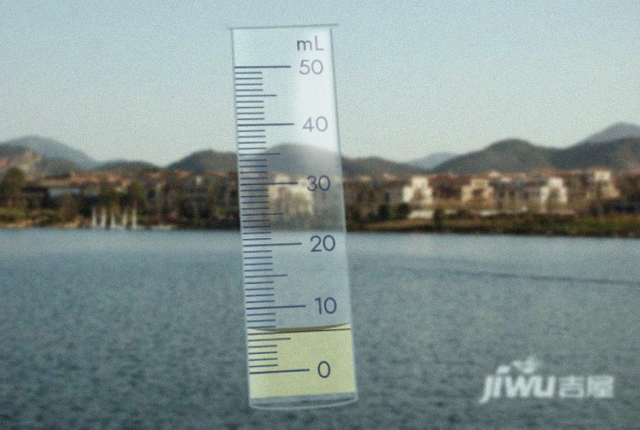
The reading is 6 mL
